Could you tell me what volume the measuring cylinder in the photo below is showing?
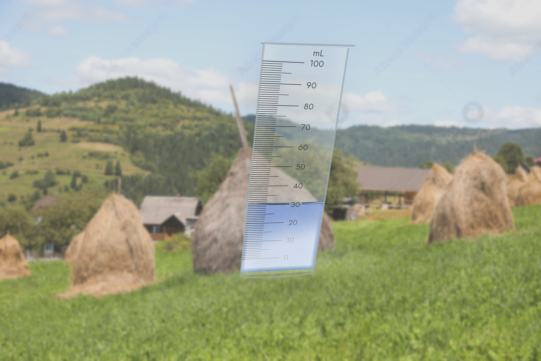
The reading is 30 mL
